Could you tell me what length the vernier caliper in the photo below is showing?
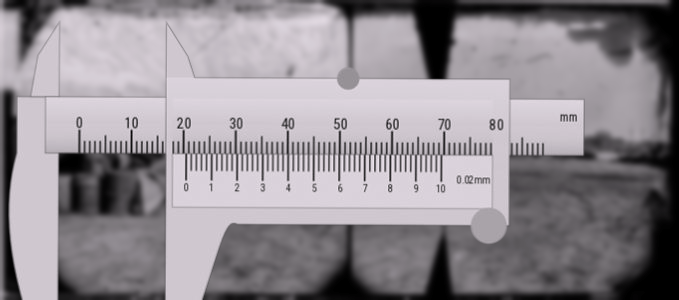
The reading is 20.5 mm
